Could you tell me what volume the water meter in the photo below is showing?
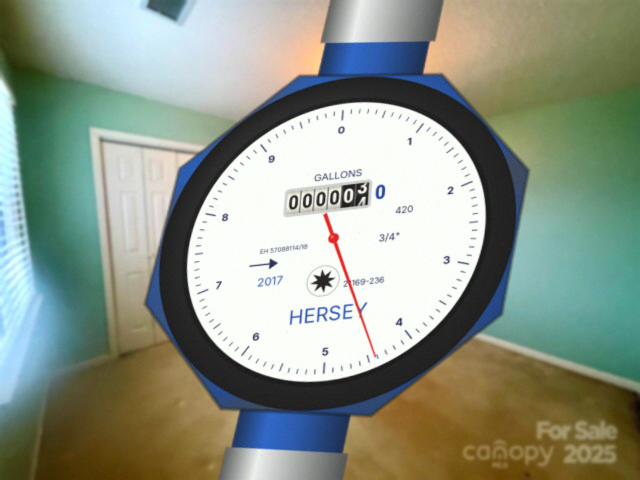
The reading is 34.4 gal
